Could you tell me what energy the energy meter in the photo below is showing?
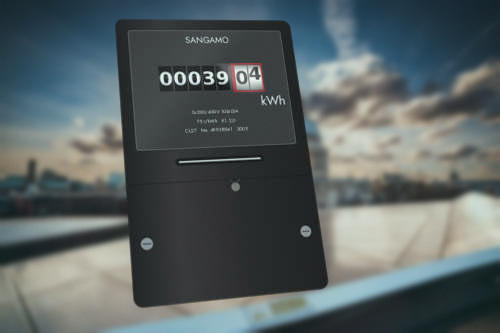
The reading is 39.04 kWh
